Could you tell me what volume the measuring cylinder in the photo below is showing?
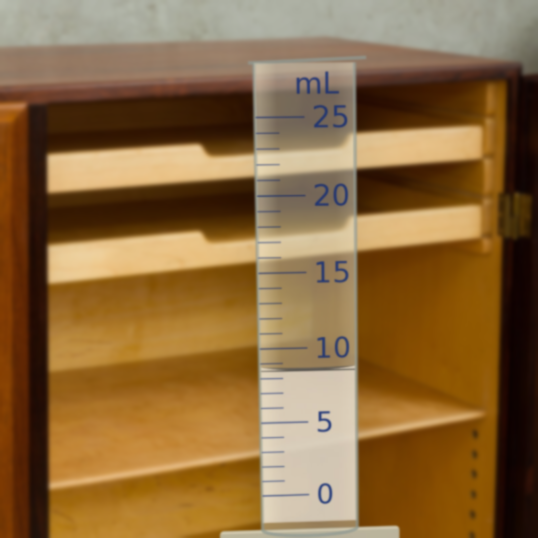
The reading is 8.5 mL
